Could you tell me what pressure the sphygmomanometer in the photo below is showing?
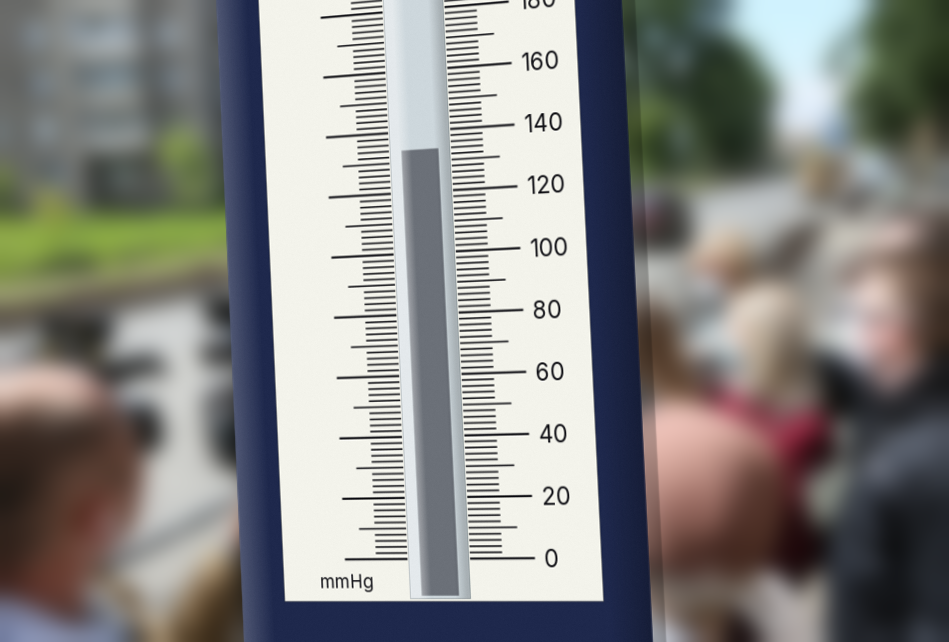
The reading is 134 mmHg
